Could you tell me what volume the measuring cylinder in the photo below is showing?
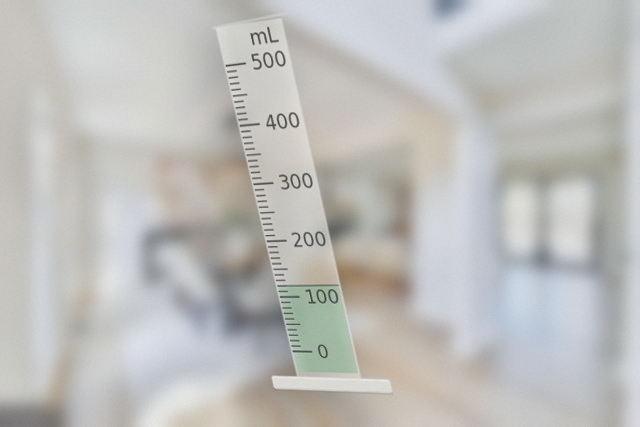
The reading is 120 mL
